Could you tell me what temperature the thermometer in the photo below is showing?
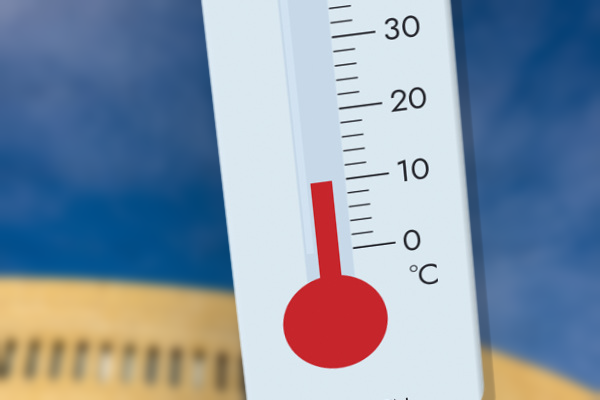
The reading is 10 °C
